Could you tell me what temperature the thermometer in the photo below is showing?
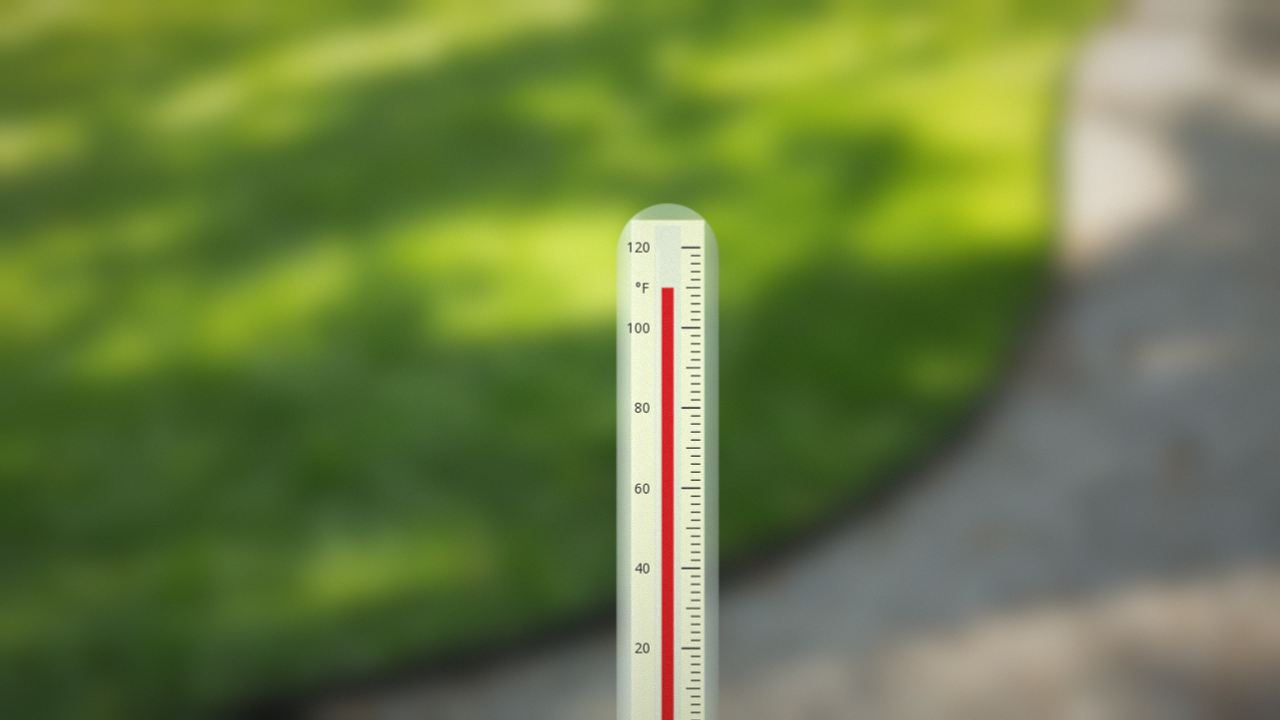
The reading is 110 °F
